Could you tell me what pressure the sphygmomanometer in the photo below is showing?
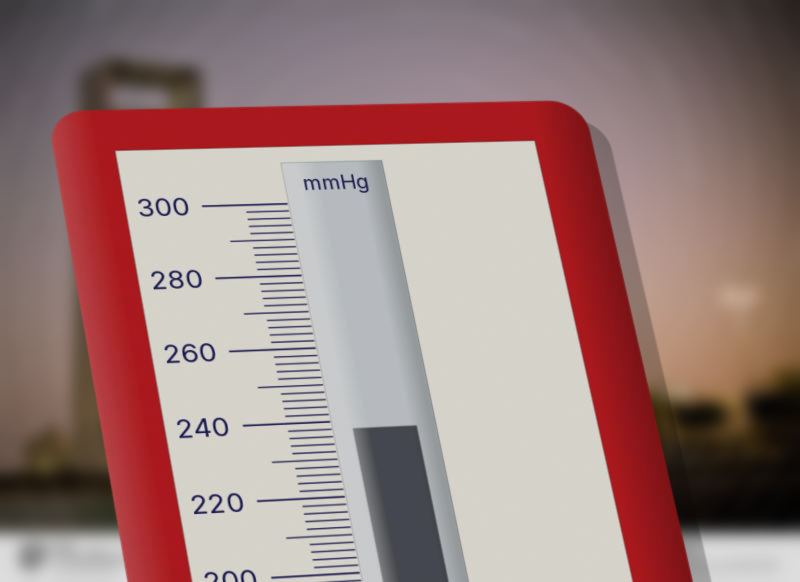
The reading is 238 mmHg
